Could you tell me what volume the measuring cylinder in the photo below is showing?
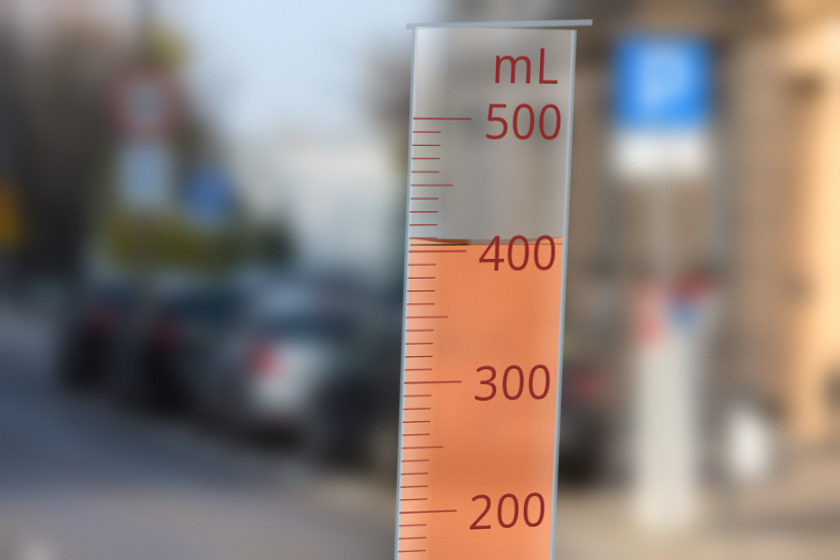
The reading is 405 mL
